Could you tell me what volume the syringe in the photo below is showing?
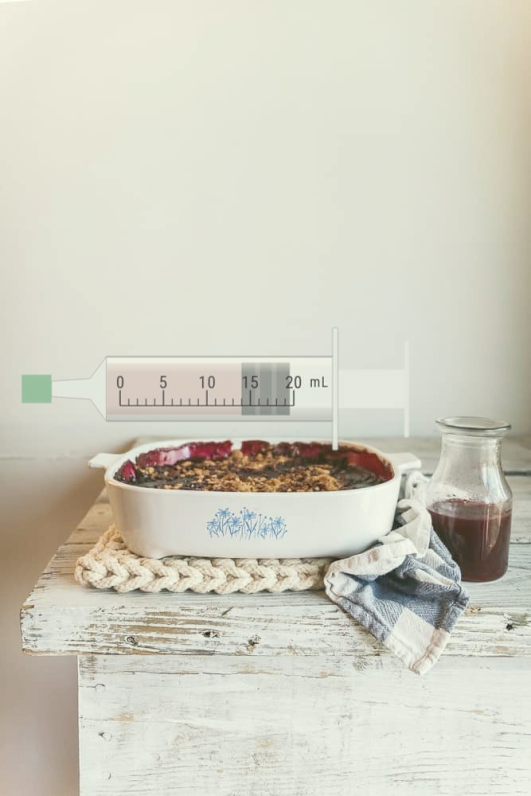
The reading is 14 mL
